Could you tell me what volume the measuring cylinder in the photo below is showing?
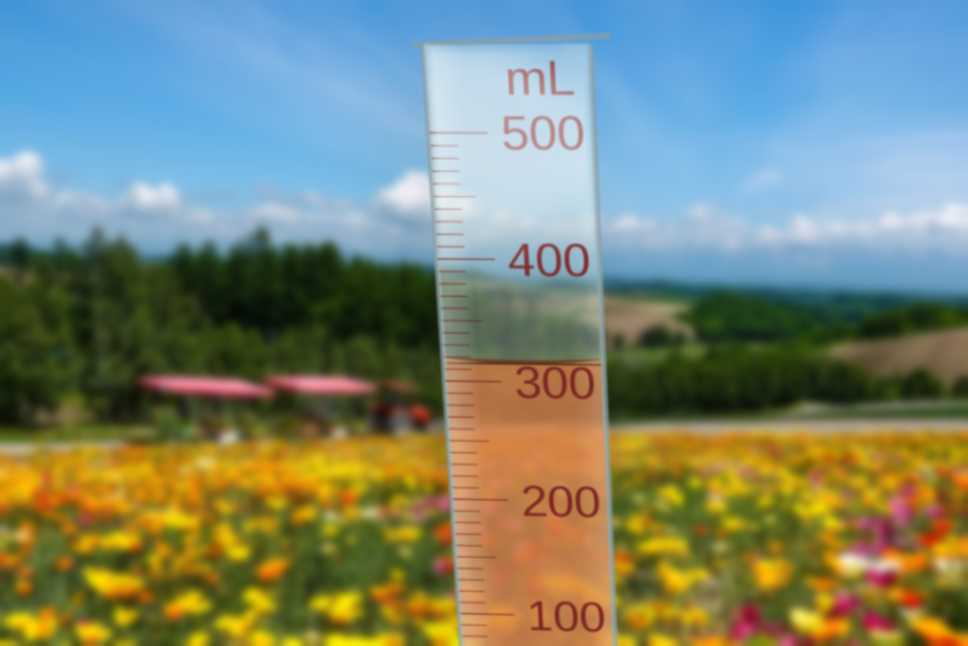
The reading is 315 mL
